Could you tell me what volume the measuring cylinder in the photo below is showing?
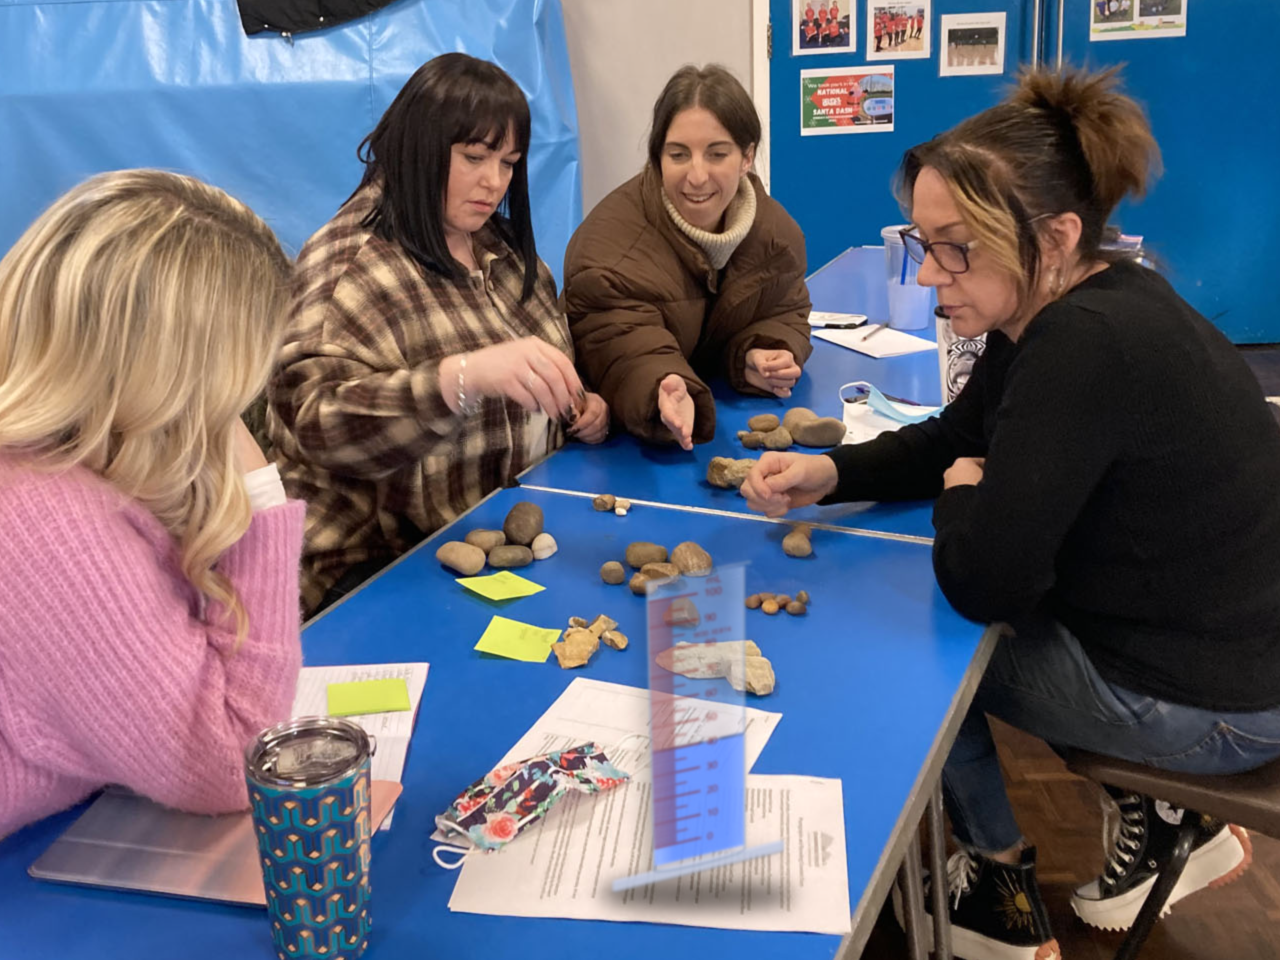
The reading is 40 mL
